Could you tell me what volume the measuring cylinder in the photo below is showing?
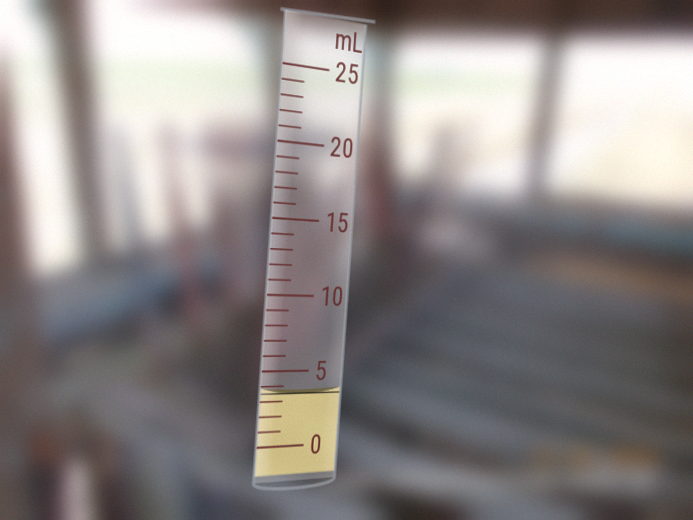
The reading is 3.5 mL
